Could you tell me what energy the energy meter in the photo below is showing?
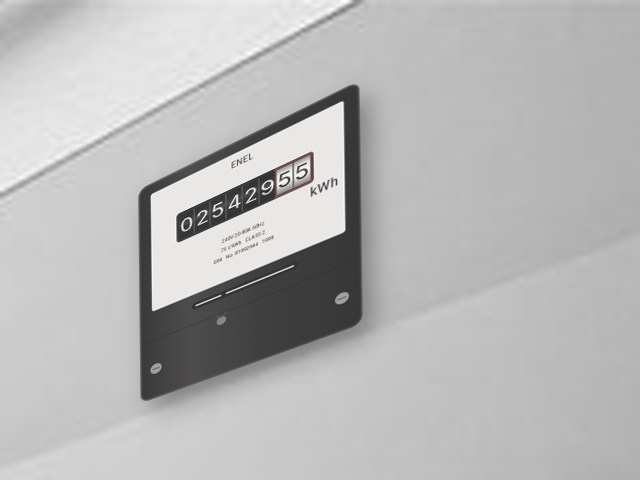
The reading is 25429.55 kWh
